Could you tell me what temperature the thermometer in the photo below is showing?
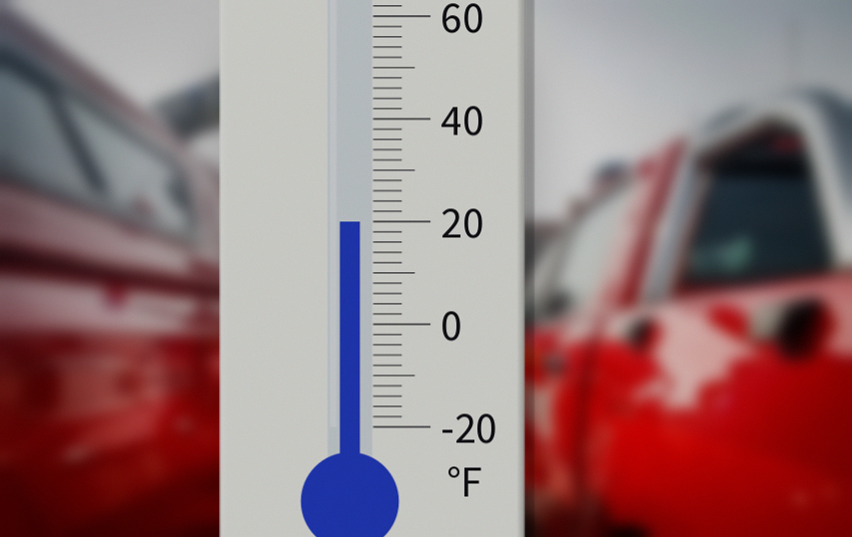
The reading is 20 °F
